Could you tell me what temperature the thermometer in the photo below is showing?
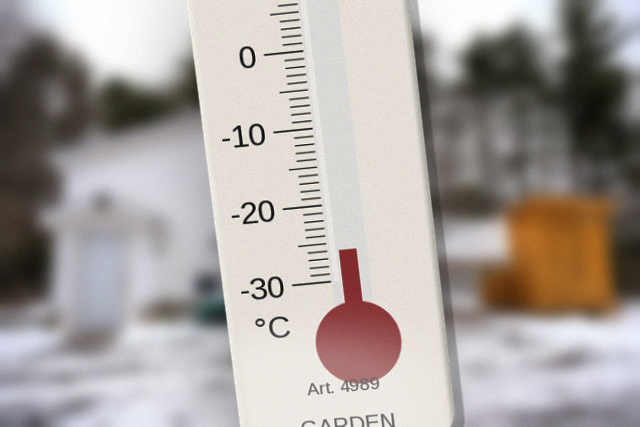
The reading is -26 °C
